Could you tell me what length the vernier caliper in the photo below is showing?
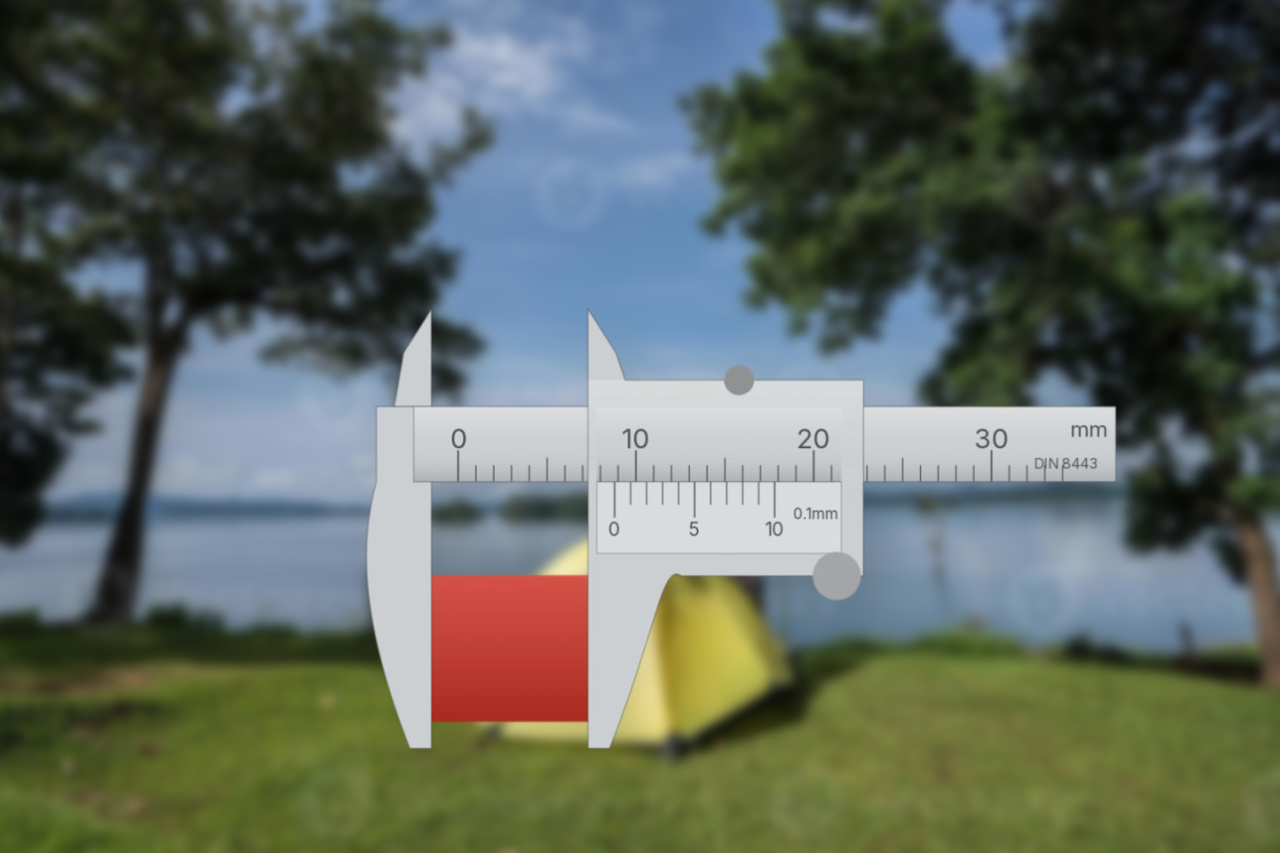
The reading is 8.8 mm
